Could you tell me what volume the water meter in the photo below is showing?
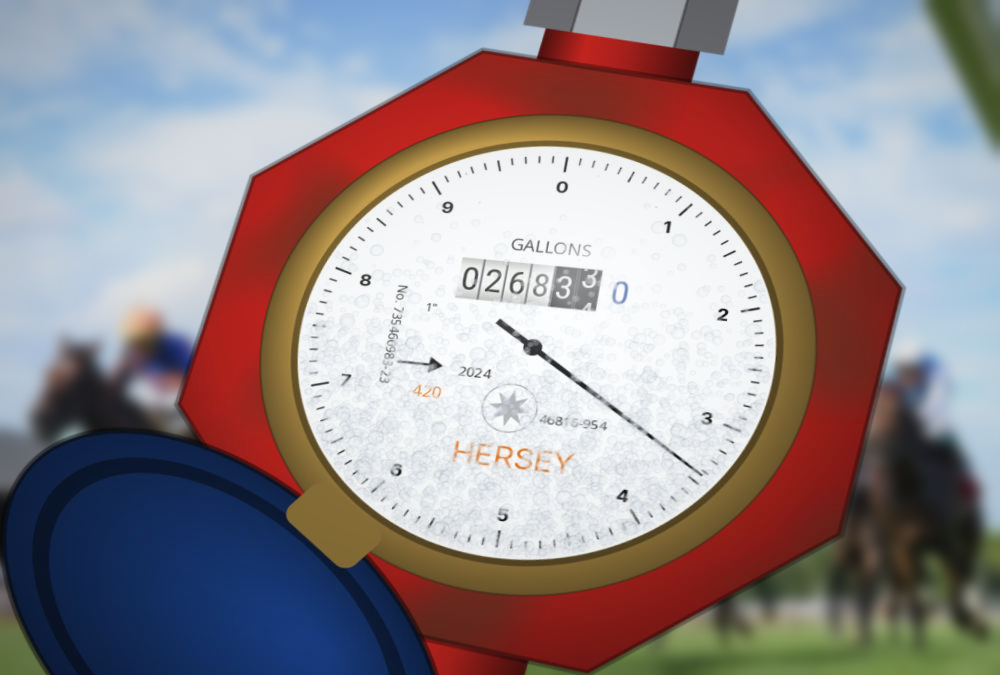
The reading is 268333.4 gal
